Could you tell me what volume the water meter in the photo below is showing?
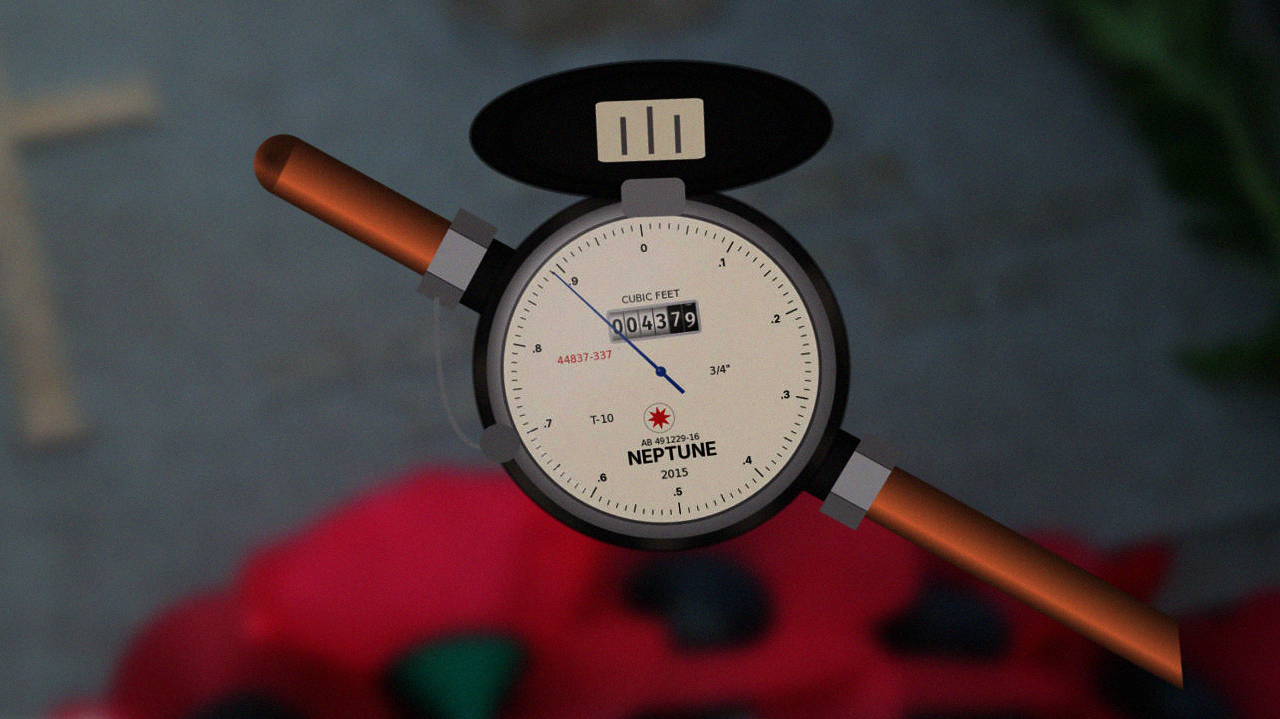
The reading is 4378.89 ft³
